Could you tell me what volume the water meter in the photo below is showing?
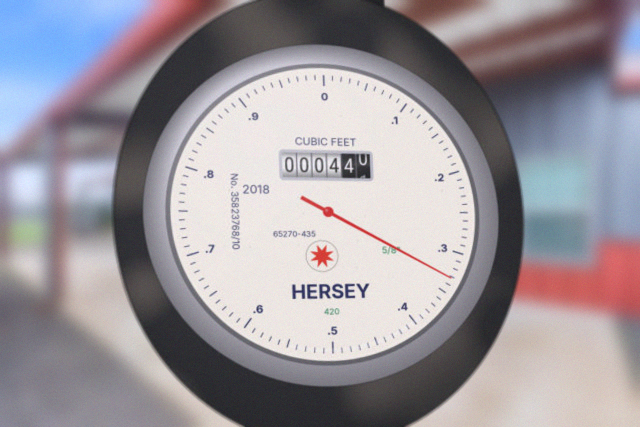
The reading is 440.33 ft³
